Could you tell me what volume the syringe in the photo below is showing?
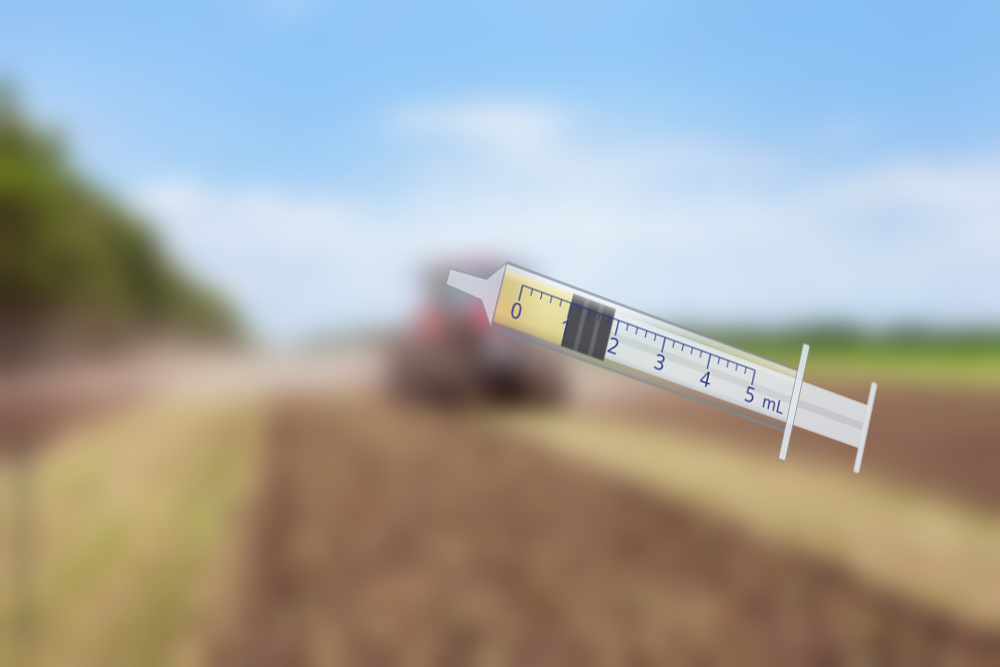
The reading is 1 mL
